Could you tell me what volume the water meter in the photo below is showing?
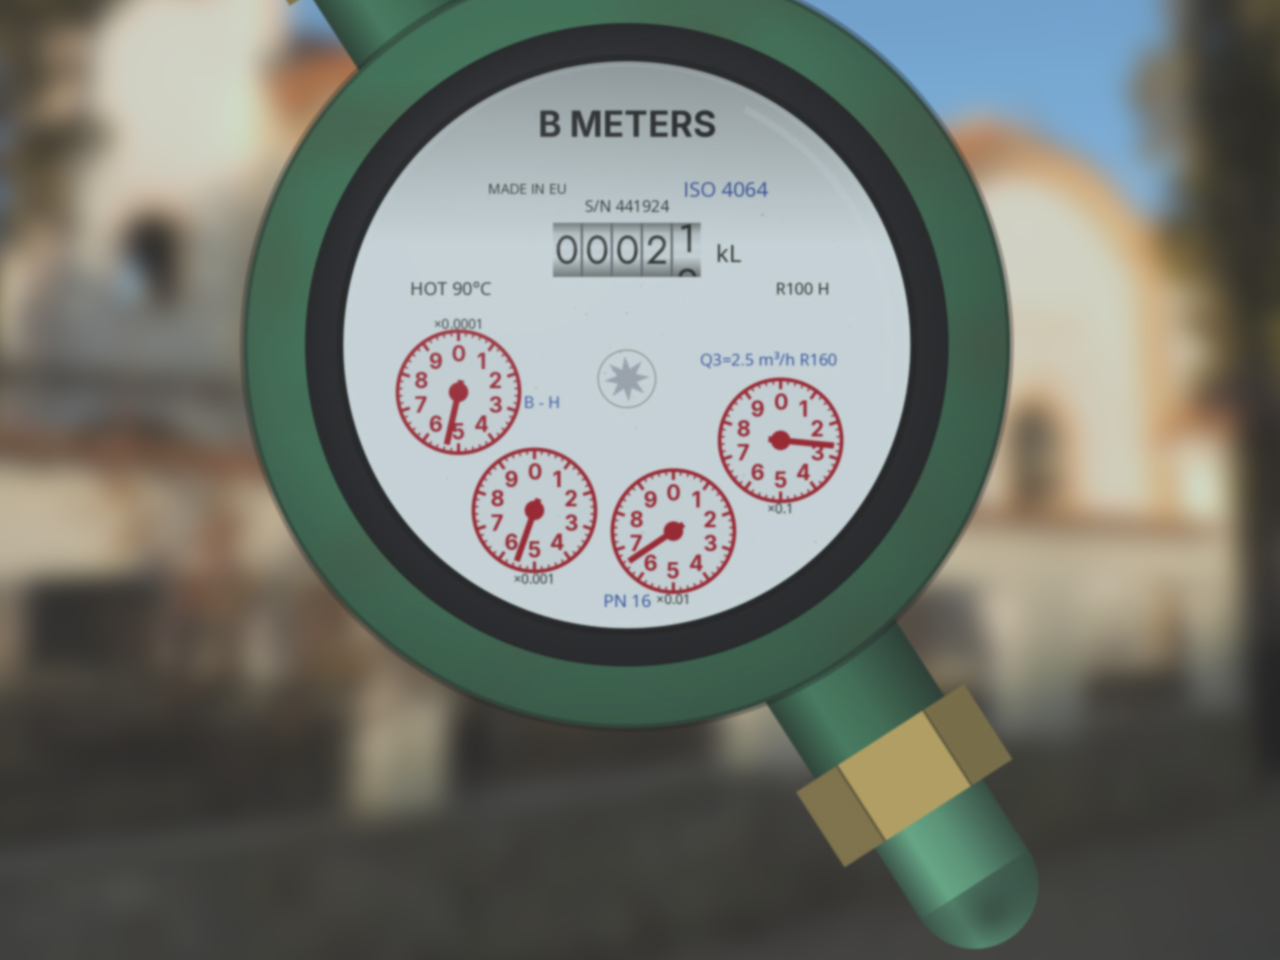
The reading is 21.2655 kL
